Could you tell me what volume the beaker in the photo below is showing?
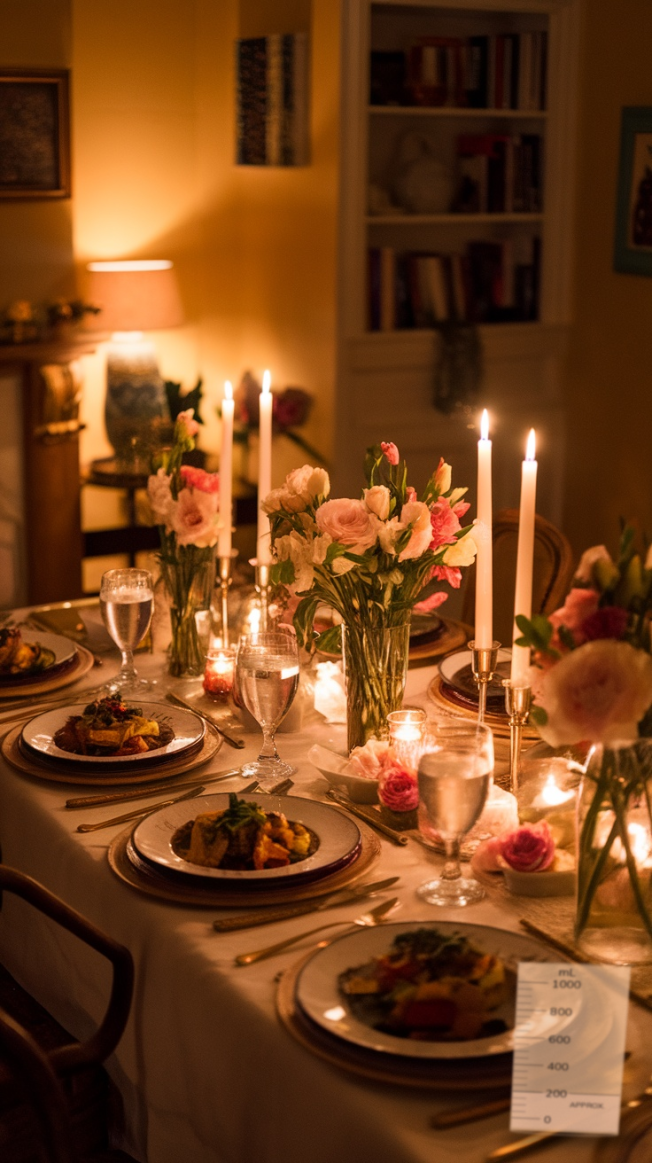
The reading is 200 mL
